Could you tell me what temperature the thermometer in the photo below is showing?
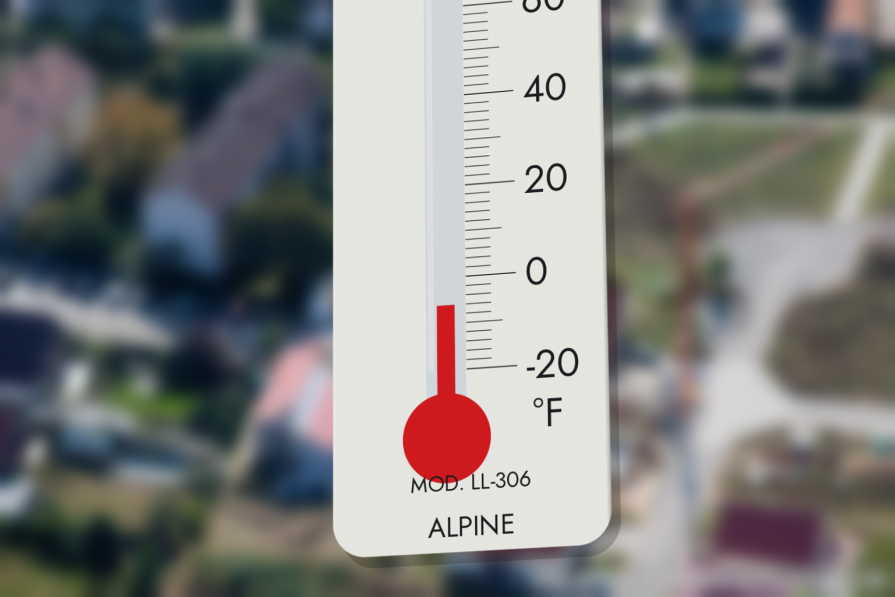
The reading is -6 °F
